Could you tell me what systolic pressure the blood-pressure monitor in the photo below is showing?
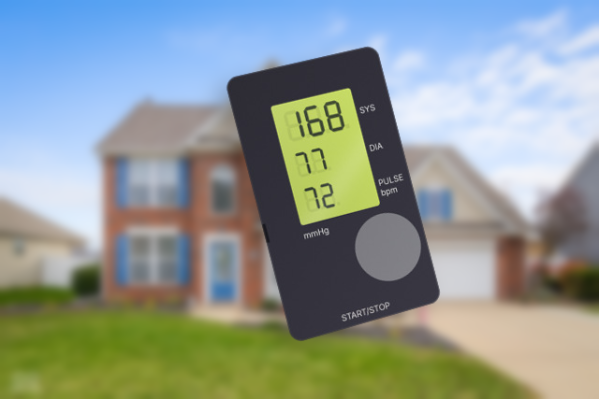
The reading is 168 mmHg
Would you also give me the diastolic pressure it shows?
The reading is 77 mmHg
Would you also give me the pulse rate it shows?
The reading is 72 bpm
